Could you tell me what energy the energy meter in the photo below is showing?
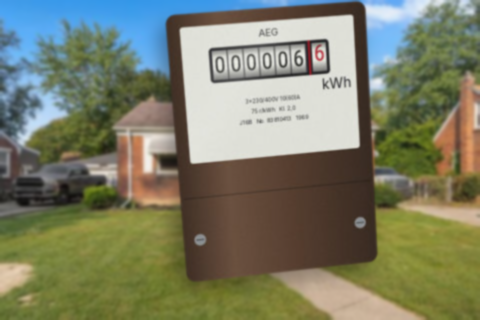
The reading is 6.6 kWh
